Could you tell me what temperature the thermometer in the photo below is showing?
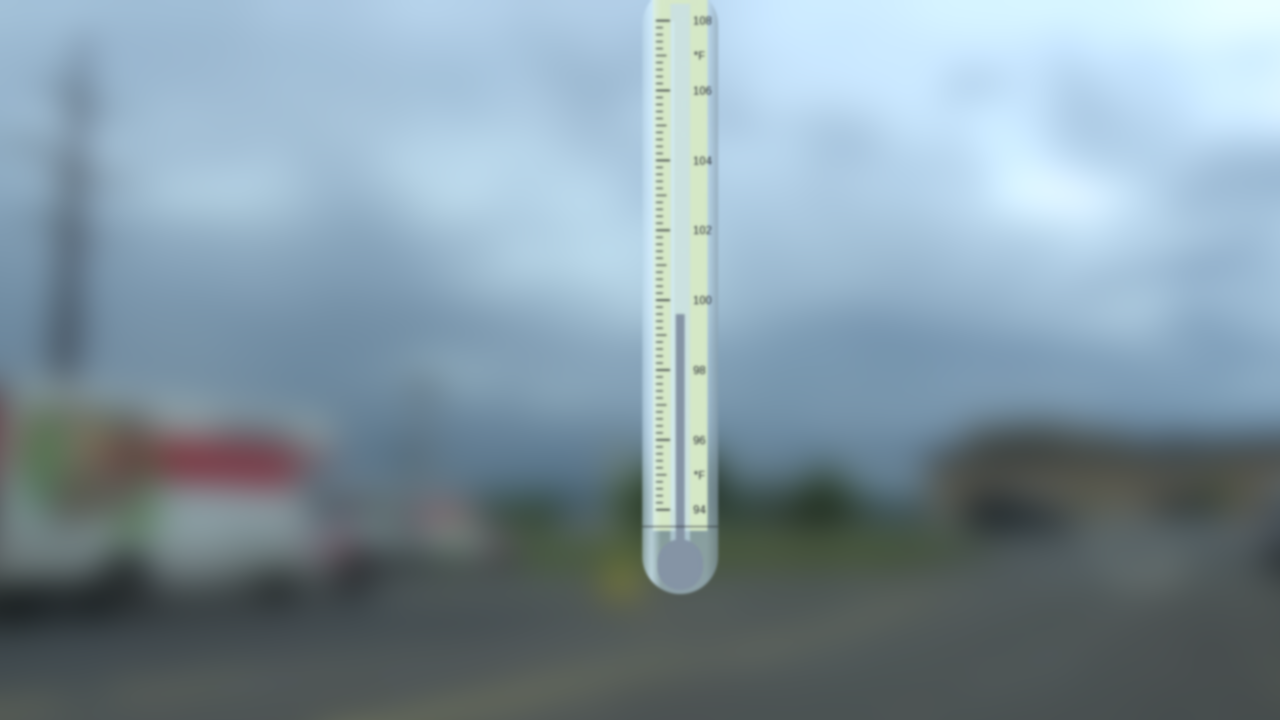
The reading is 99.6 °F
